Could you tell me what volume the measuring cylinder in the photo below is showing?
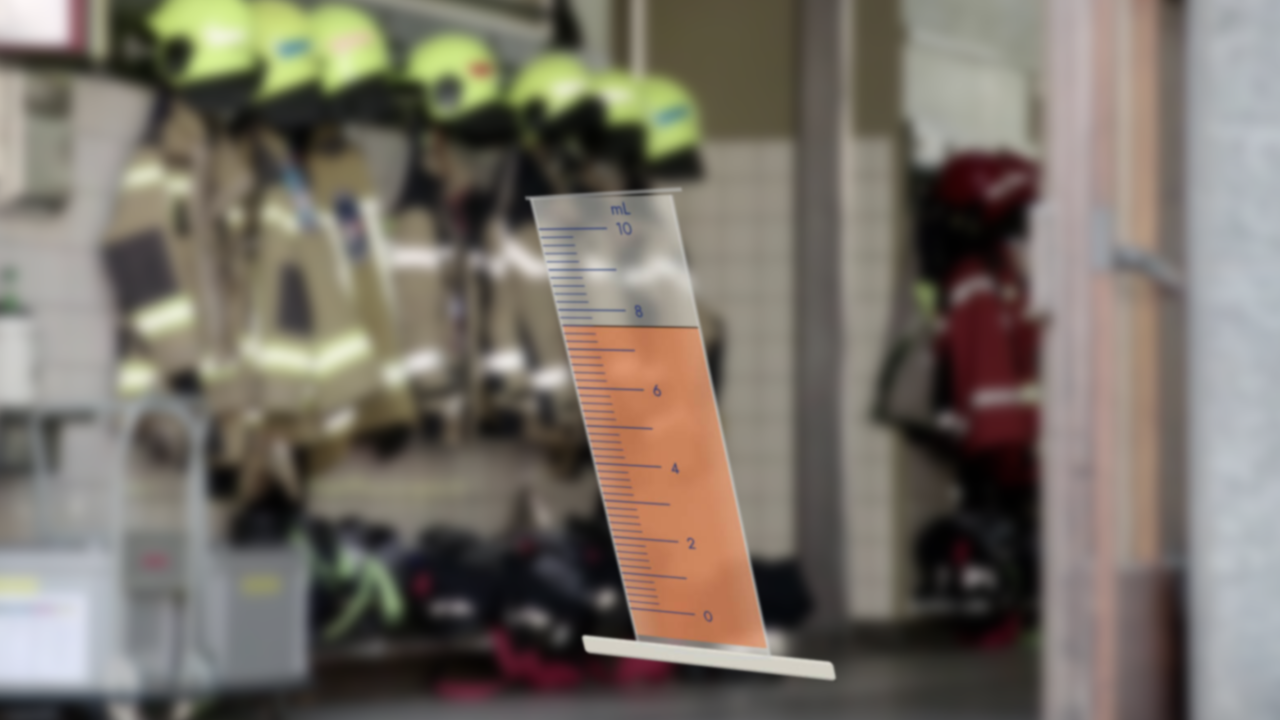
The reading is 7.6 mL
